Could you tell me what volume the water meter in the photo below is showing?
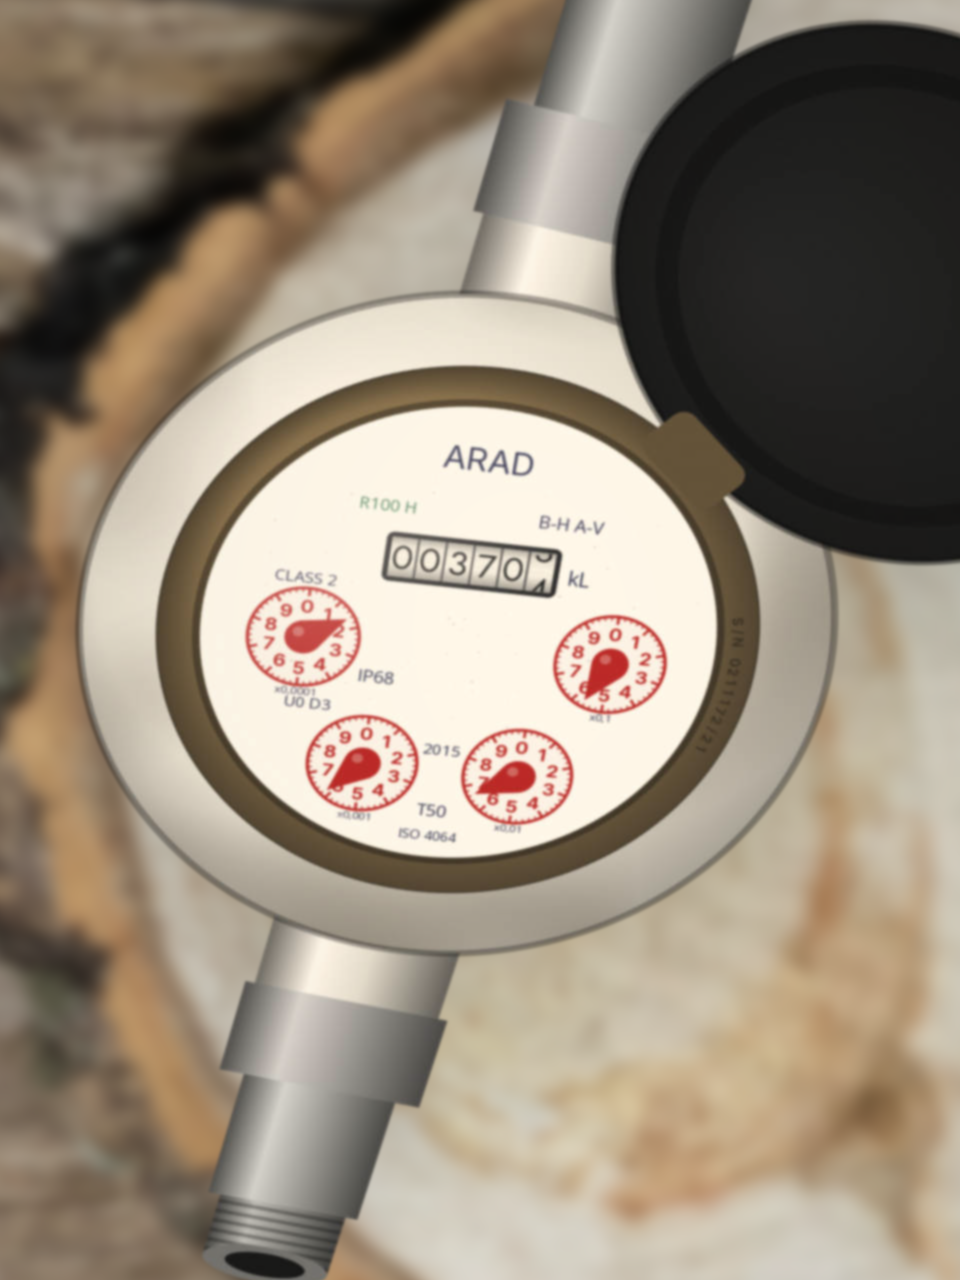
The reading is 3703.5661 kL
